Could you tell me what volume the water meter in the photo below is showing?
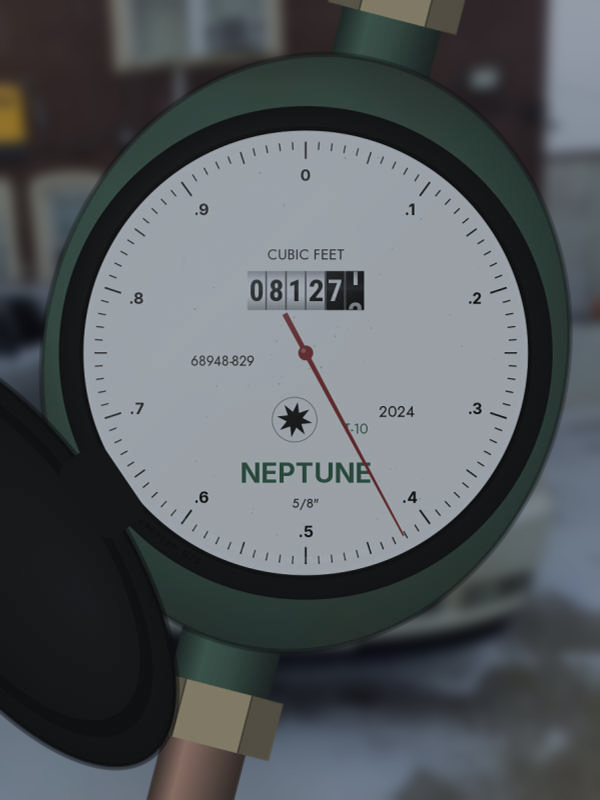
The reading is 81271.42 ft³
